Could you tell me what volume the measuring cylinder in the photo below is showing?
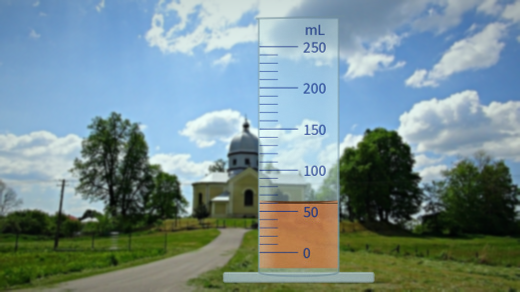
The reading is 60 mL
